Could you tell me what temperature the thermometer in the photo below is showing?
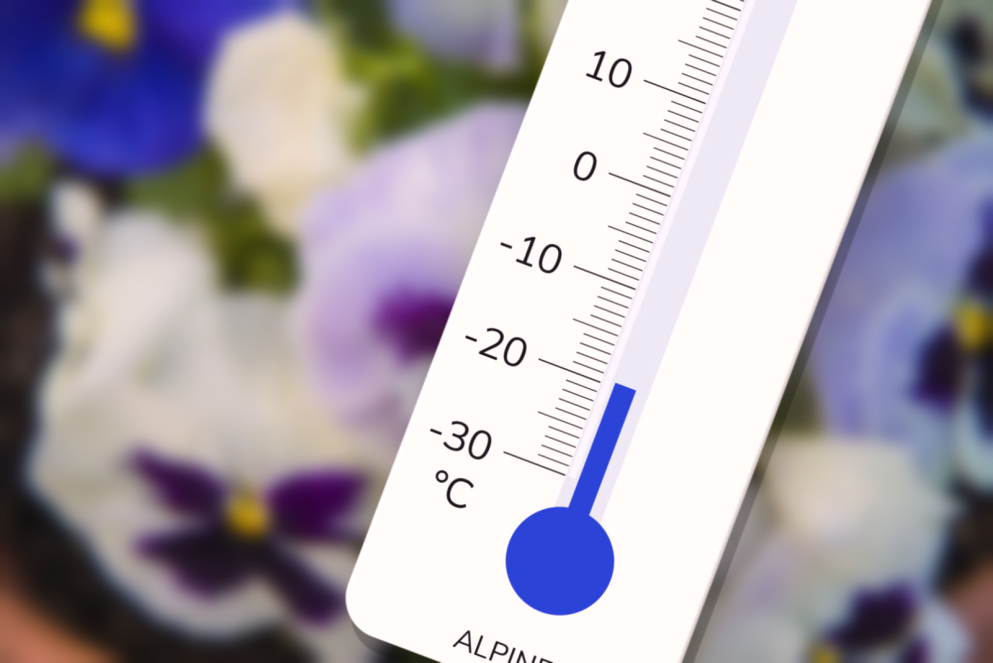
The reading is -19.5 °C
